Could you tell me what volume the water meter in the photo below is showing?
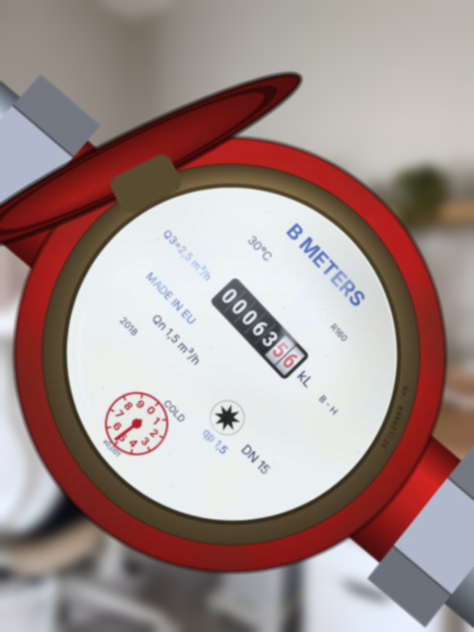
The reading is 63.565 kL
